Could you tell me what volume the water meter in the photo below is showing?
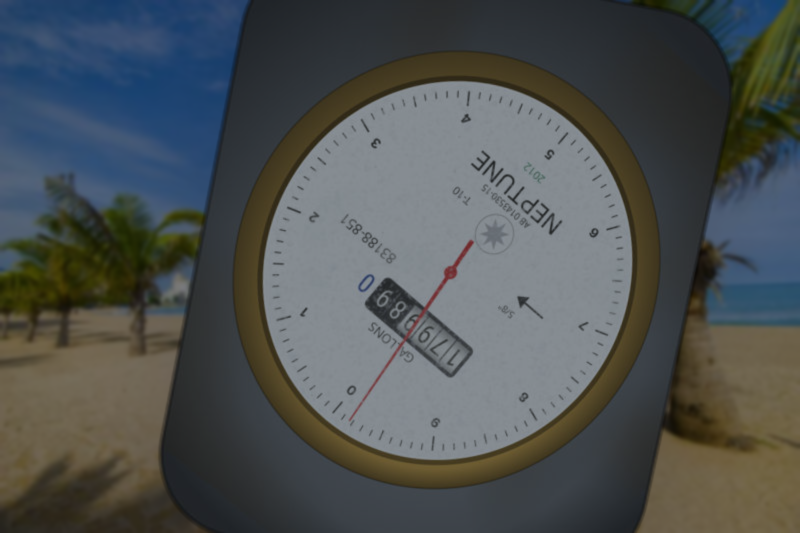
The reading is 1799889.8 gal
